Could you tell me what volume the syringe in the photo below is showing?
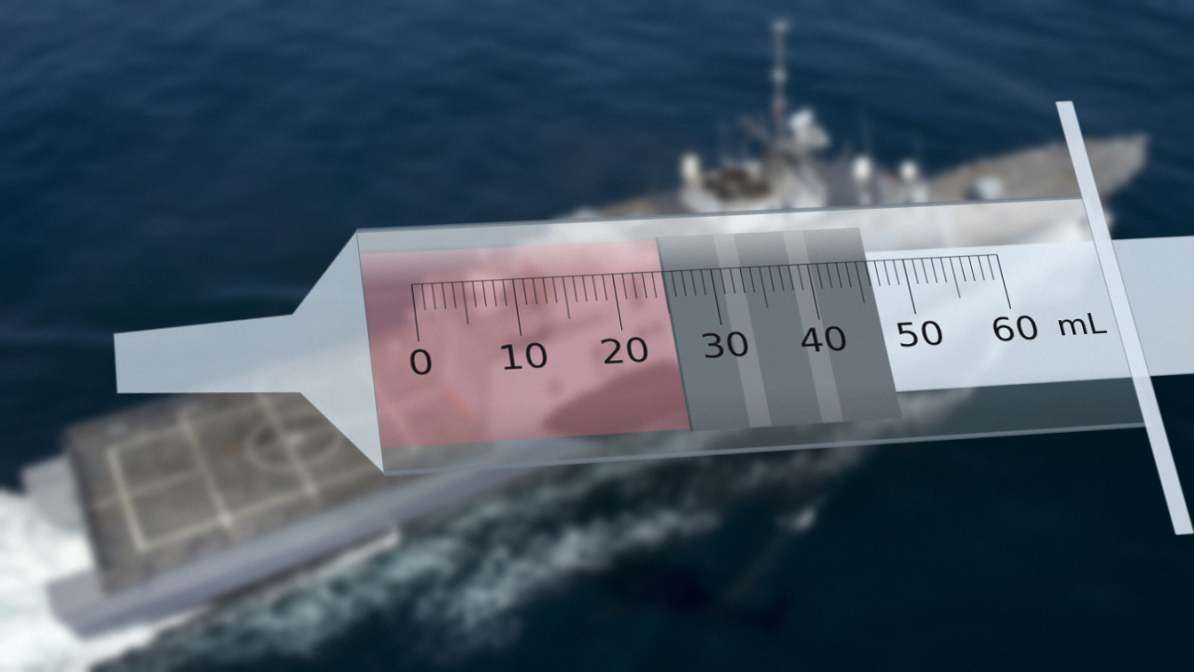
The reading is 25 mL
